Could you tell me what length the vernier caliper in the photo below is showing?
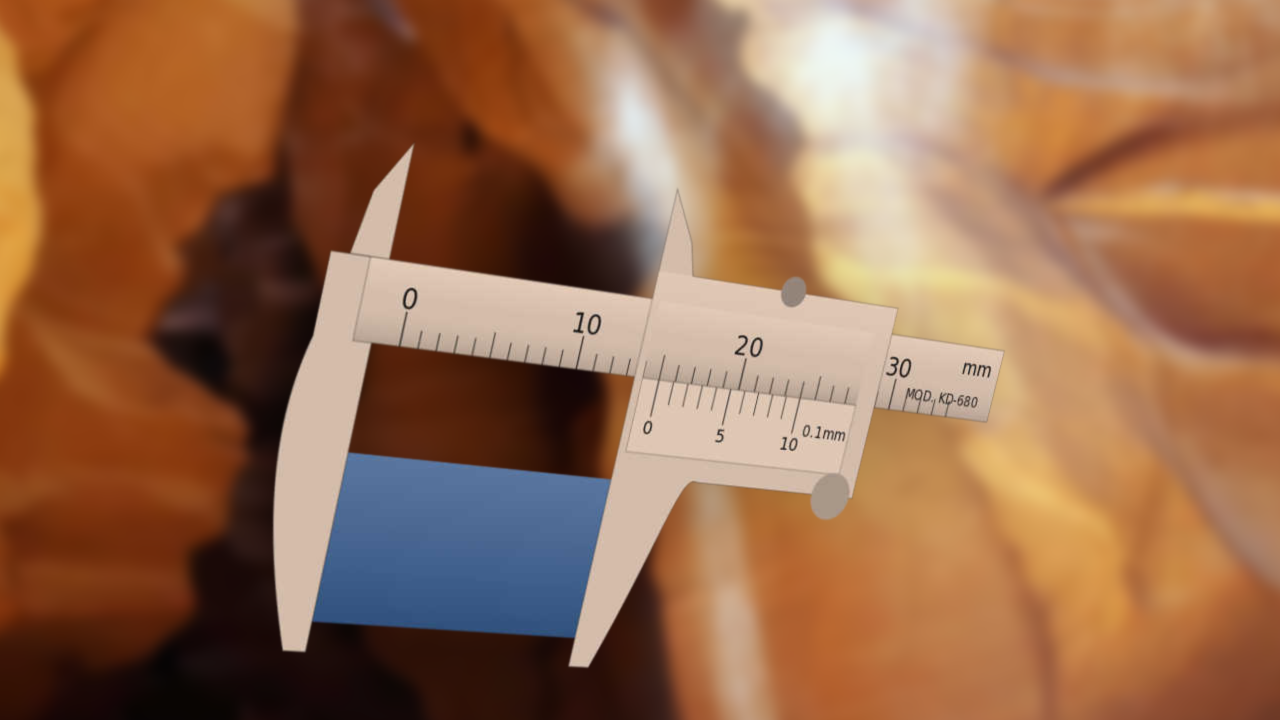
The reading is 15.0 mm
